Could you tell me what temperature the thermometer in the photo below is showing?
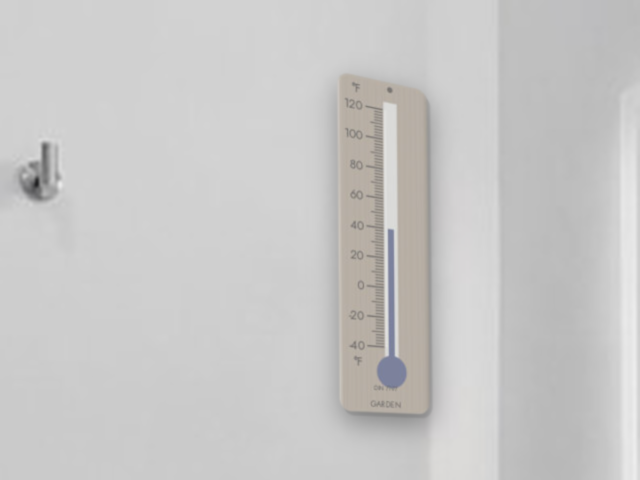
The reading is 40 °F
